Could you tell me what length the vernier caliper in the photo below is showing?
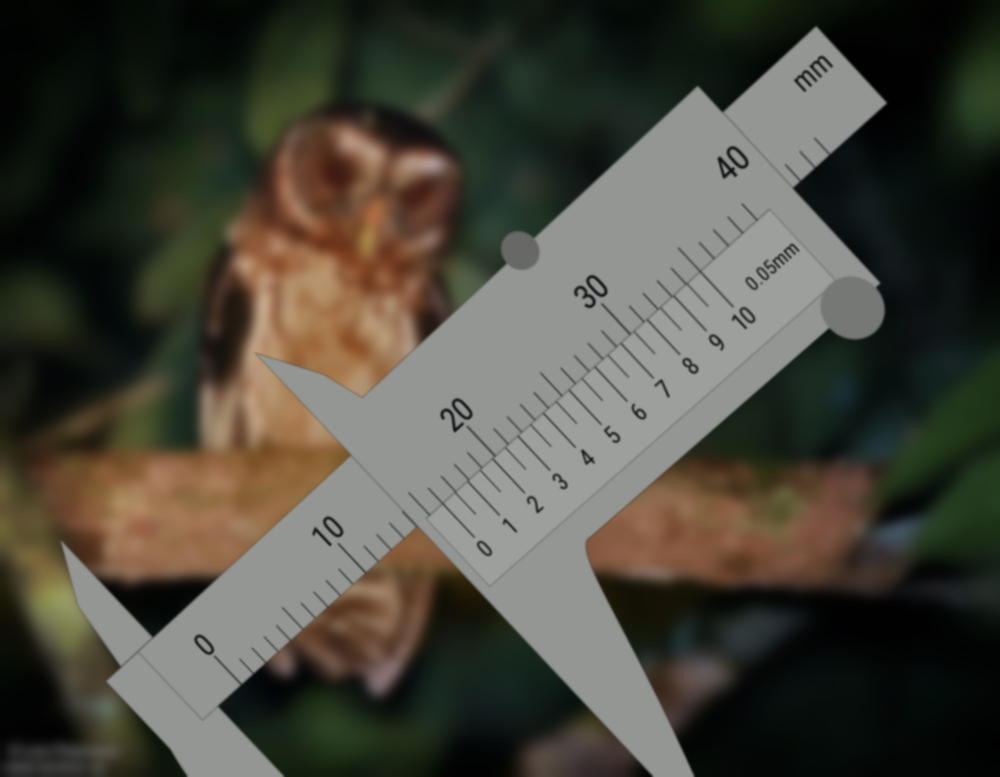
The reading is 16.0 mm
